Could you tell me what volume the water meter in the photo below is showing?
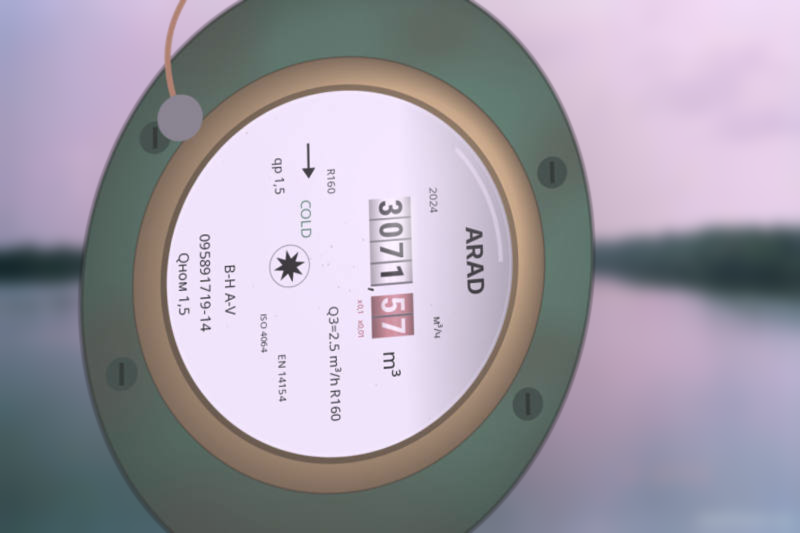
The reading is 3071.57 m³
